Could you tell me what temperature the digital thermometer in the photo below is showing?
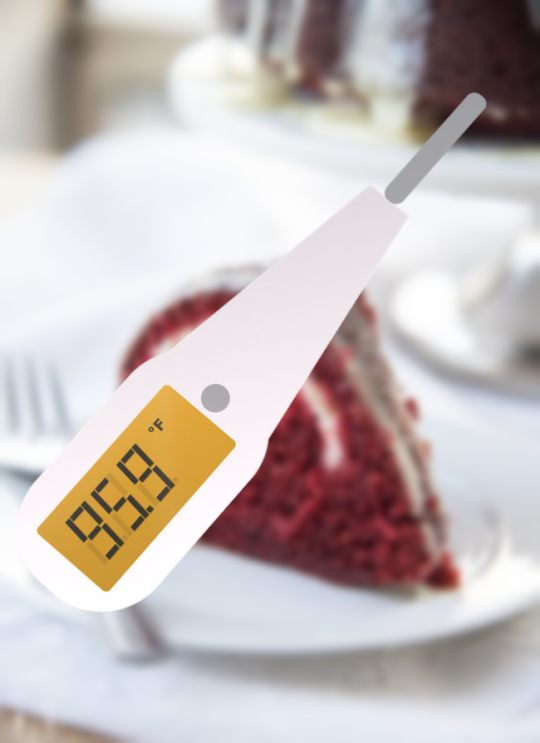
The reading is 95.9 °F
